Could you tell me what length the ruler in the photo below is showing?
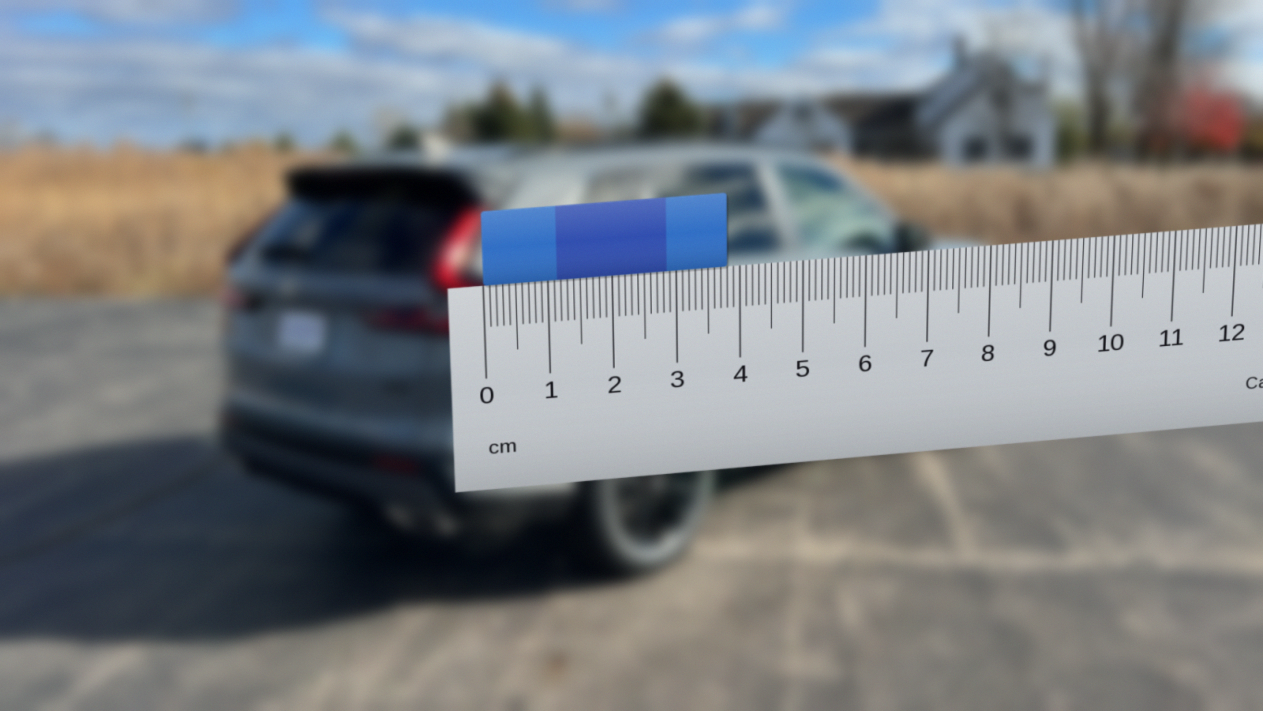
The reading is 3.8 cm
